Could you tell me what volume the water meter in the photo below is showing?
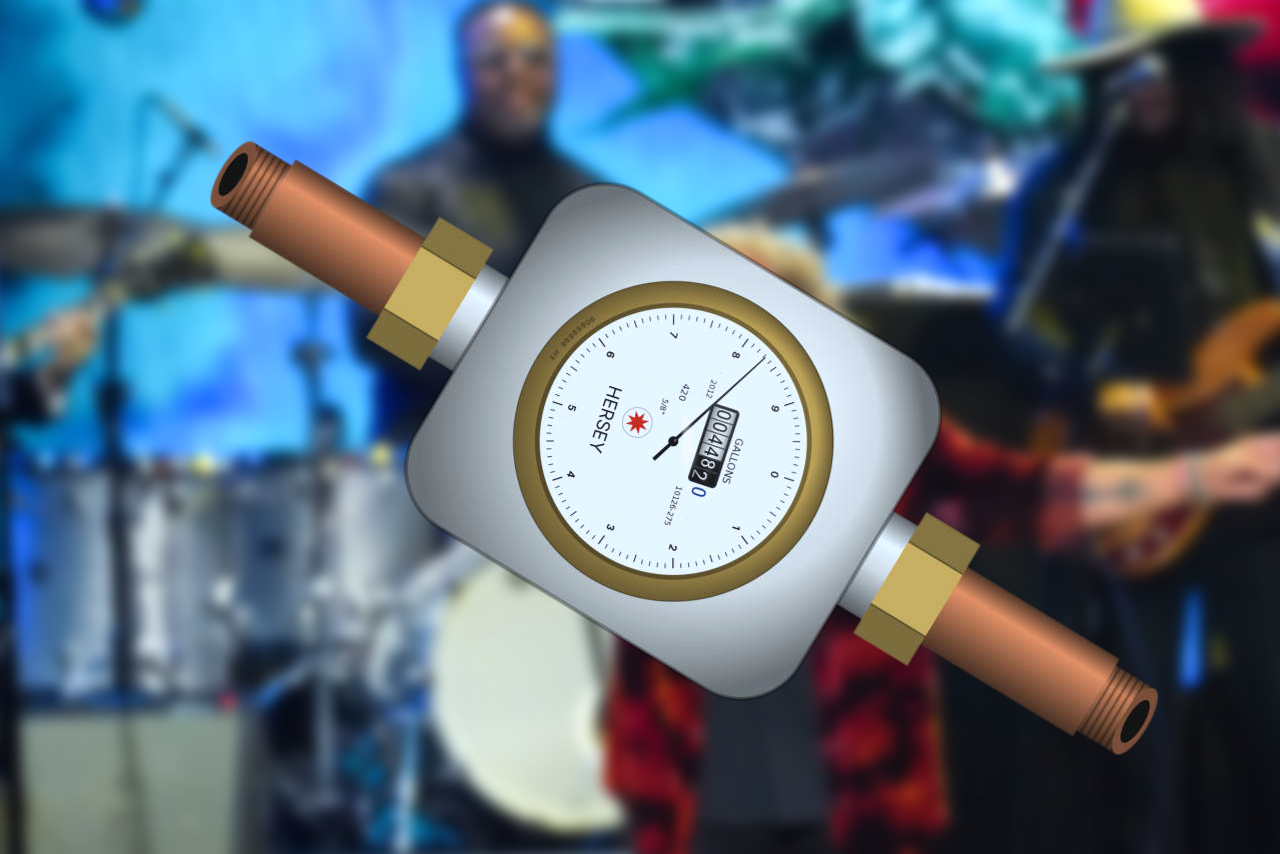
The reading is 44818.3 gal
